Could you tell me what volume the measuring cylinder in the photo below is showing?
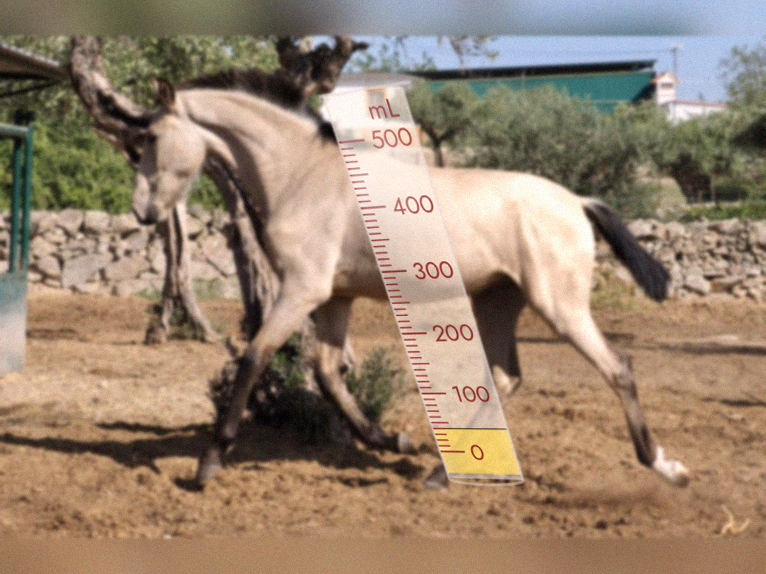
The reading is 40 mL
